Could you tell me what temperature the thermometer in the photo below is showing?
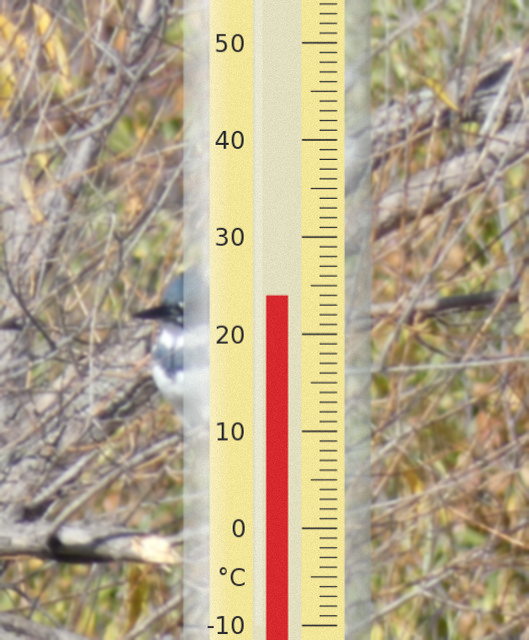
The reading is 24 °C
